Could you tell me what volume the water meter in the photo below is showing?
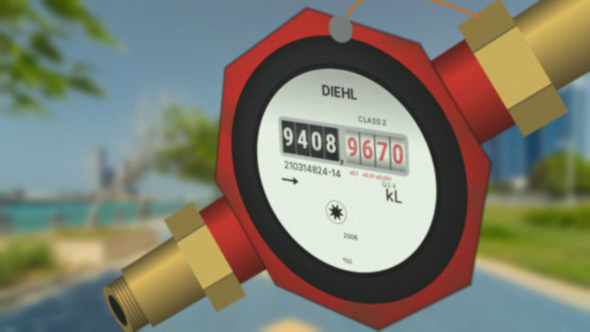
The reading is 9408.9670 kL
